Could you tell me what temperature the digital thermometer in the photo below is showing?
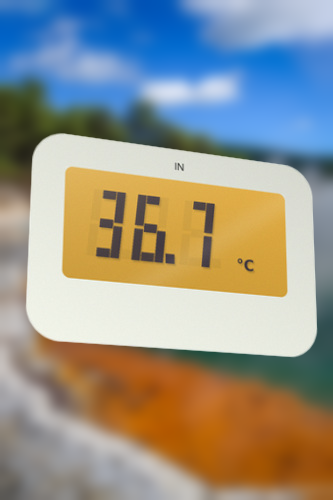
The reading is 36.7 °C
